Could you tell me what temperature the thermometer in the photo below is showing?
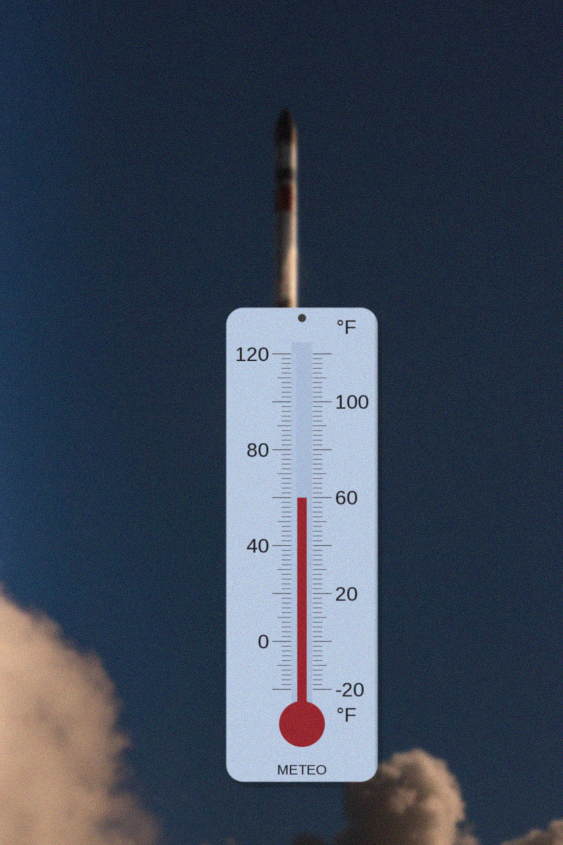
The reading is 60 °F
